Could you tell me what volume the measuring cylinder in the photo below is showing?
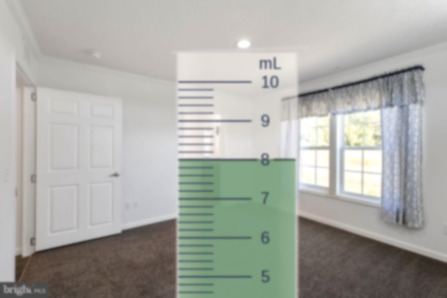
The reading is 8 mL
